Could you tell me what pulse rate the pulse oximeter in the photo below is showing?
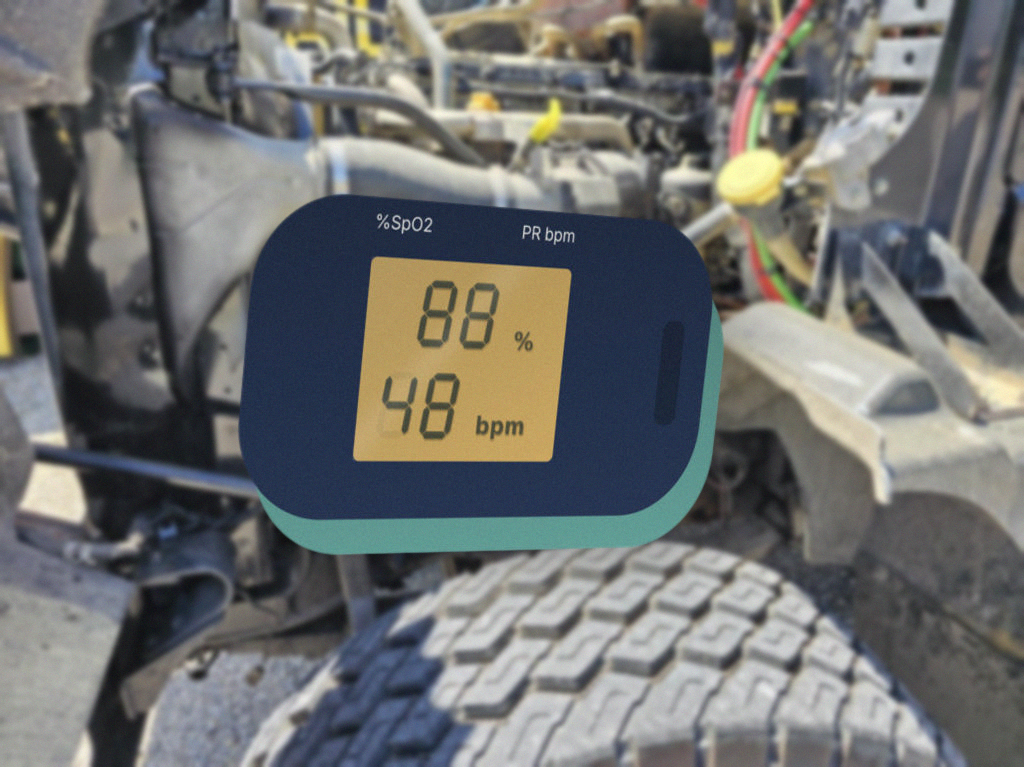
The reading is 48 bpm
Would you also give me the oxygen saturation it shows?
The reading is 88 %
